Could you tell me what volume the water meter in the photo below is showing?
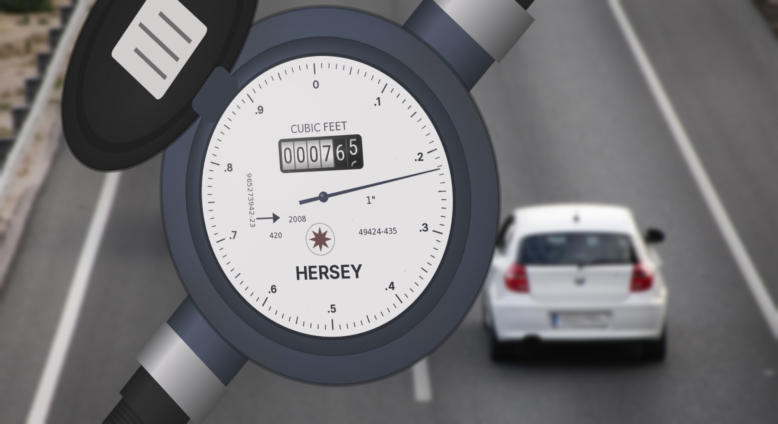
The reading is 765.22 ft³
